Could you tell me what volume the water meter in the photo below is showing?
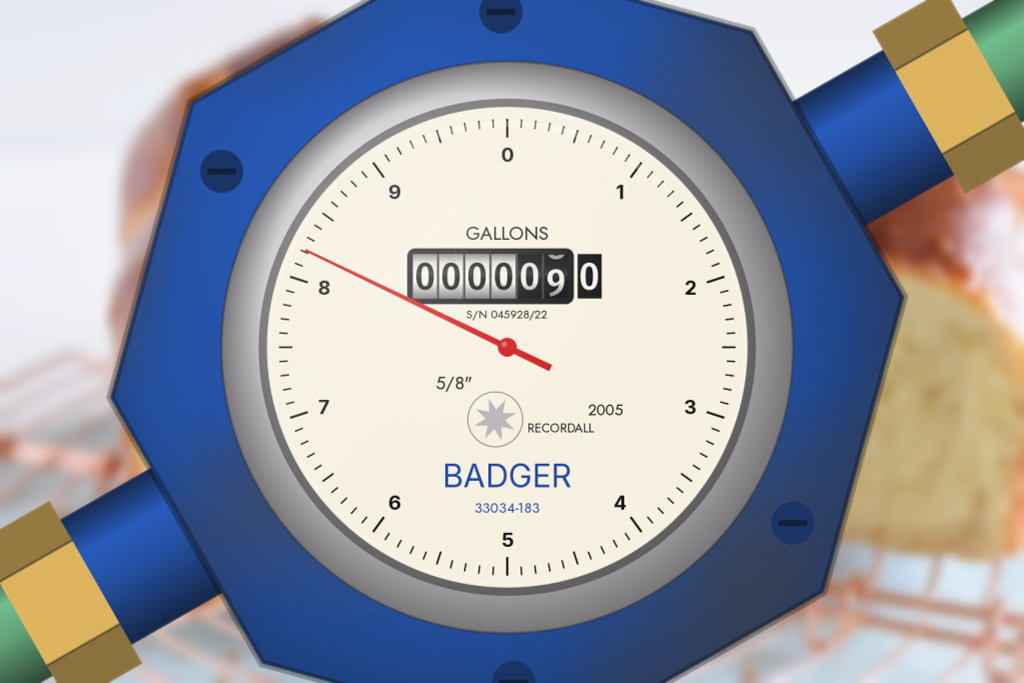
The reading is 88.2 gal
